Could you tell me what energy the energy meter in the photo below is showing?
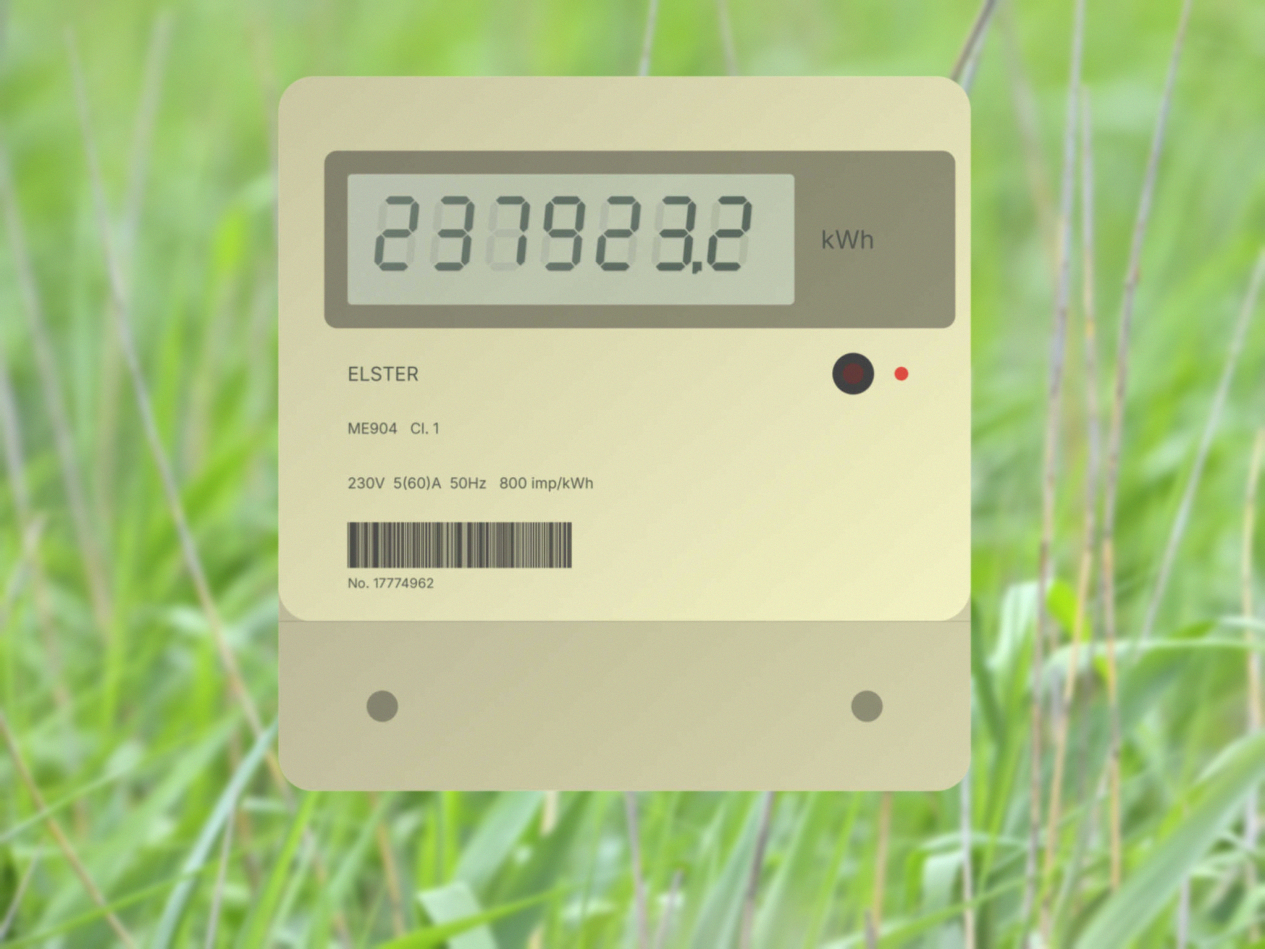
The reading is 237923.2 kWh
